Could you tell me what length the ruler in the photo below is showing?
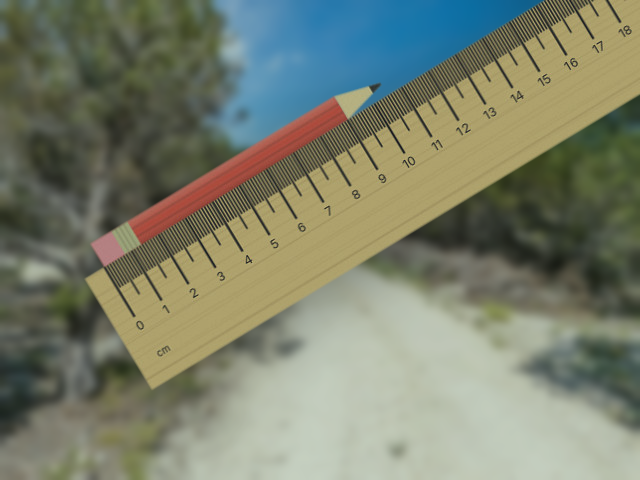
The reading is 10.5 cm
